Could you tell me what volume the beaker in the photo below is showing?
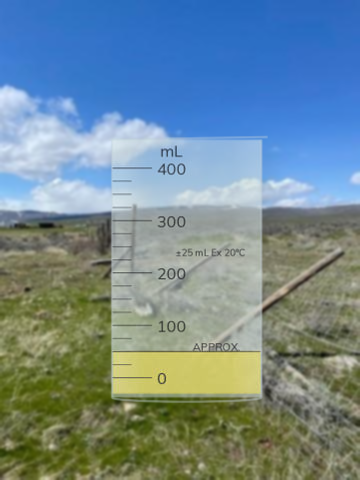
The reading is 50 mL
